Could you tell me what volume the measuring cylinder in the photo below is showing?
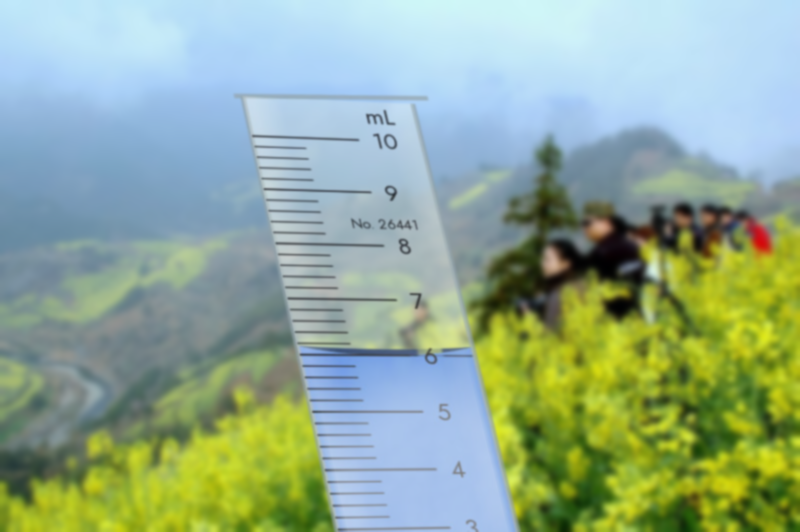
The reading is 6 mL
